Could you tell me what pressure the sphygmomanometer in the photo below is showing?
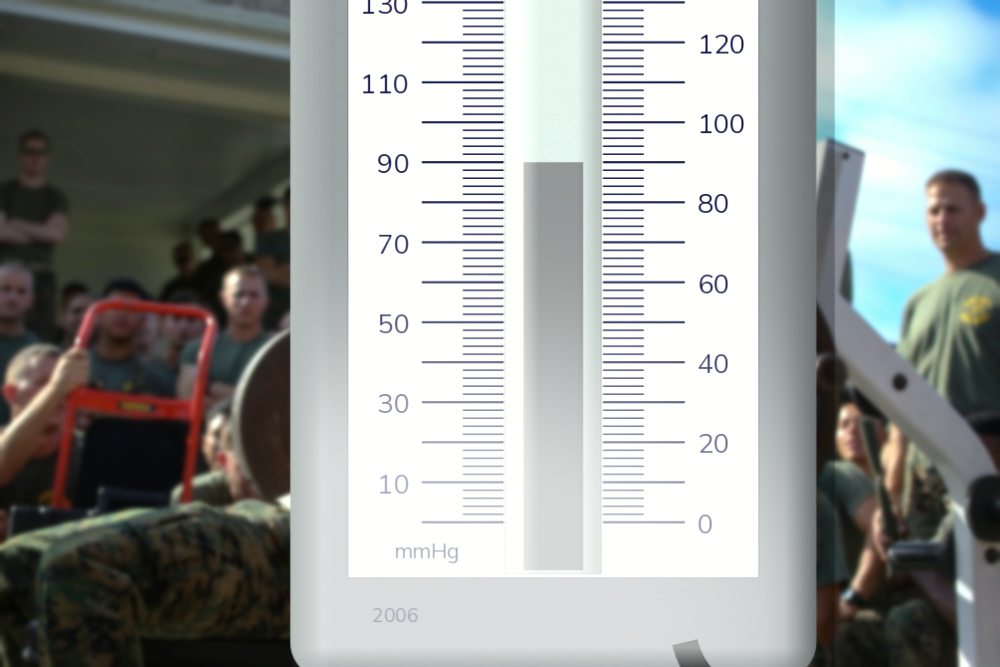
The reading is 90 mmHg
